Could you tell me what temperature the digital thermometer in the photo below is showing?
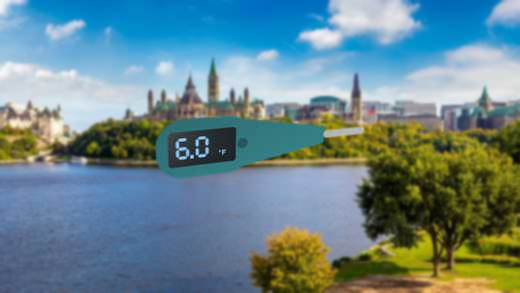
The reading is 6.0 °F
